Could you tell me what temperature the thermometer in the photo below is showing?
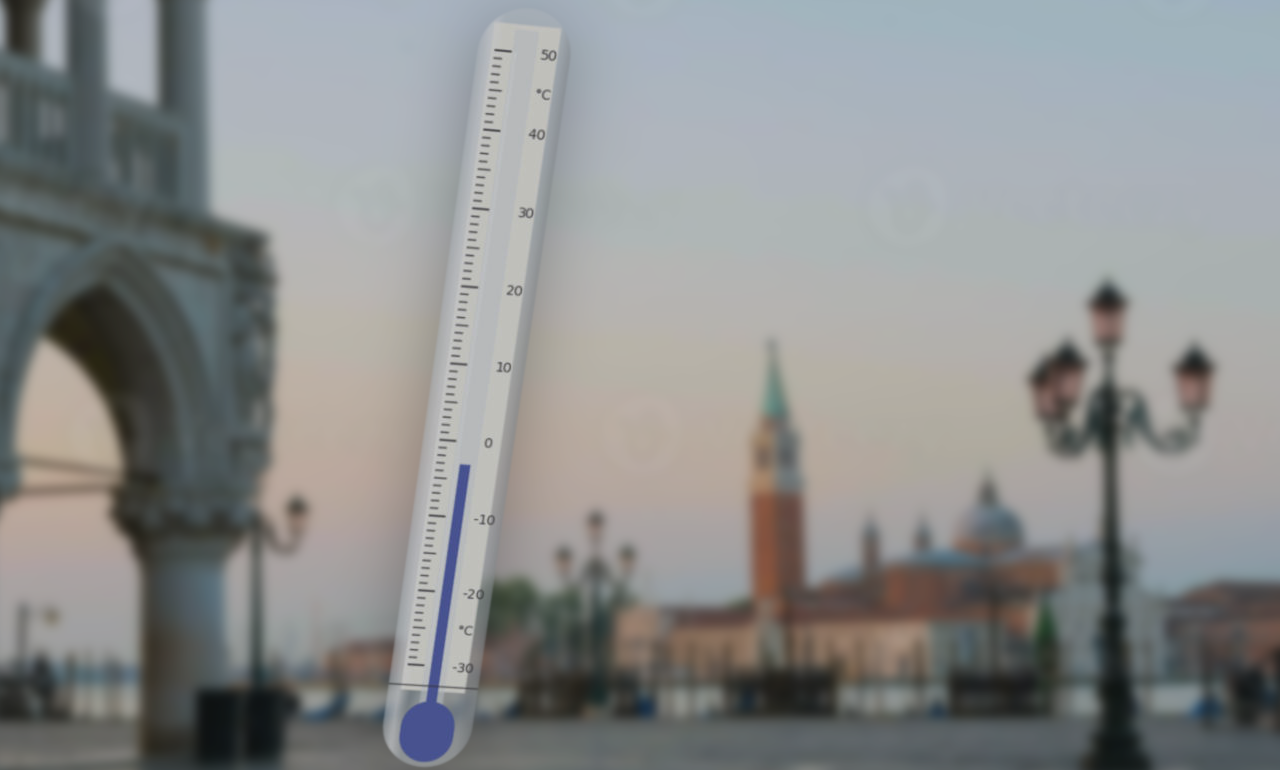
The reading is -3 °C
